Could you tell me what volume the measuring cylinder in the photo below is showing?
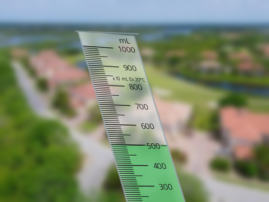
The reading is 500 mL
